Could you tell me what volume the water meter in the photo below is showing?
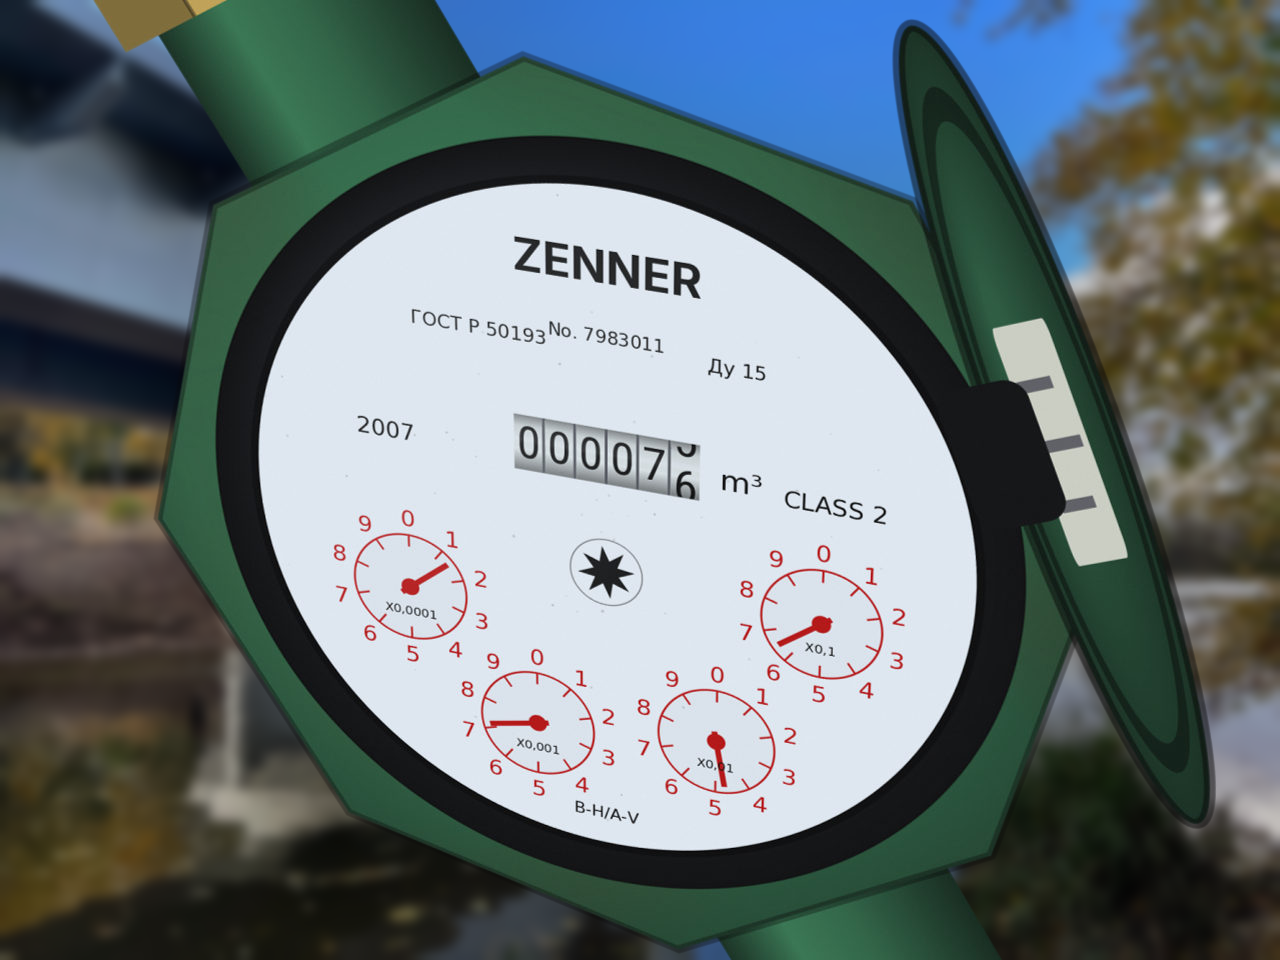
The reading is 75.6471 m³
